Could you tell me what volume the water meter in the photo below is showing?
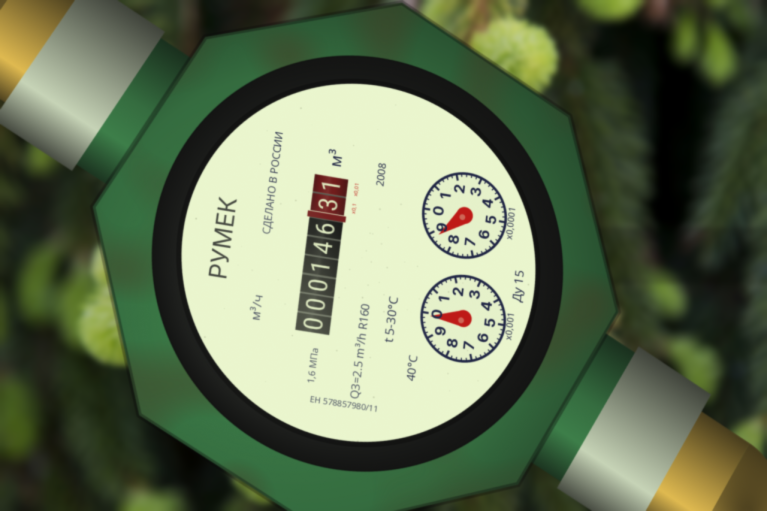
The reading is 146.3098 m³
